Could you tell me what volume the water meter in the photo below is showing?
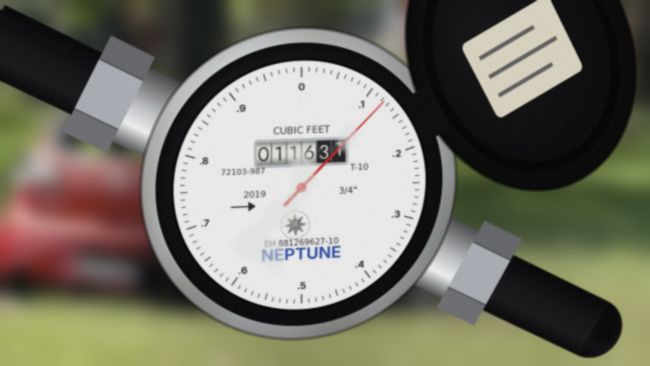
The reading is 11631.12 ft³
